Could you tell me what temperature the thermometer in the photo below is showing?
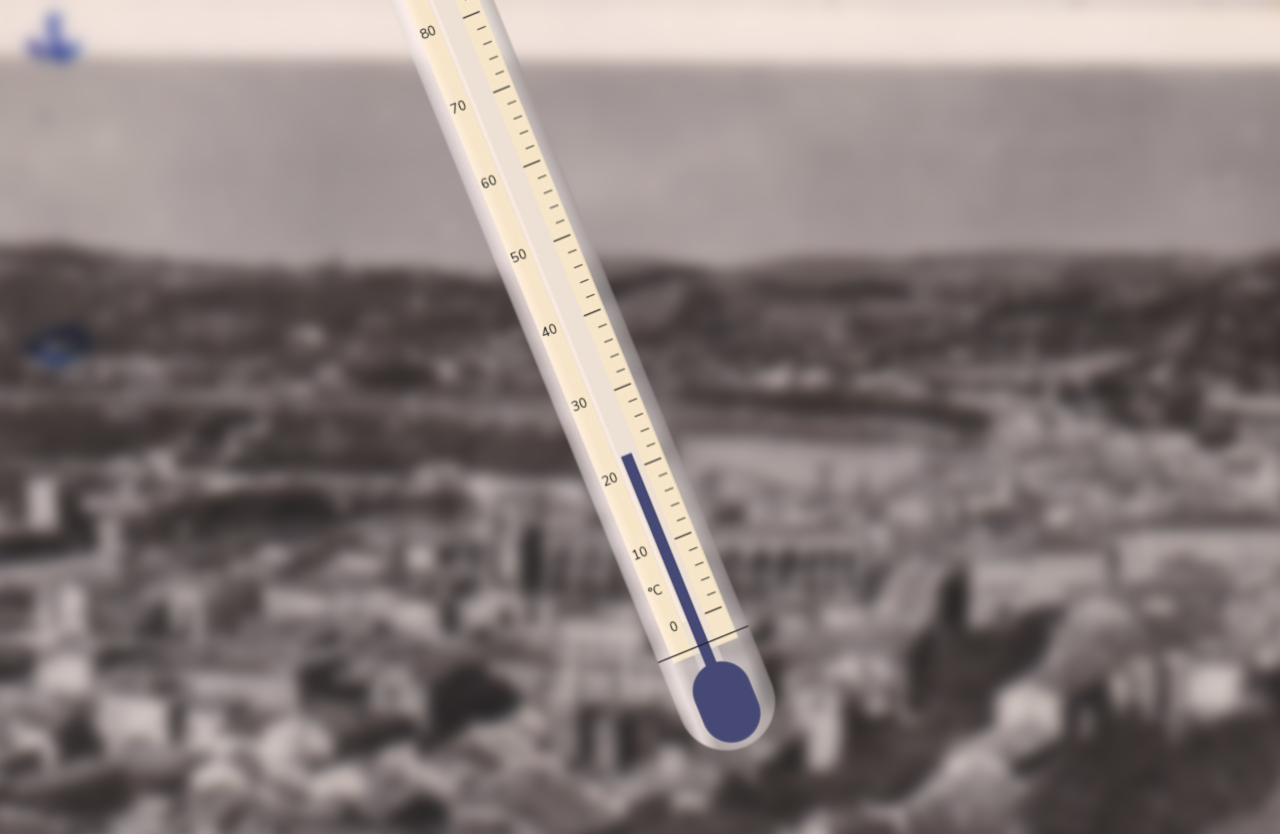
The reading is 22 °C
